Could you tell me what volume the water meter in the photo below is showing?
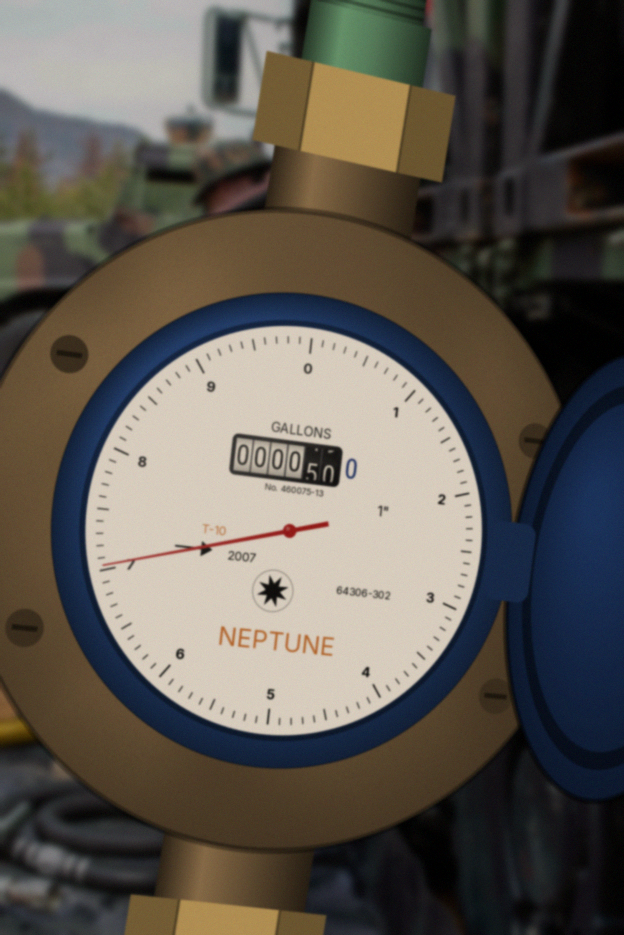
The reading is 497.0 gal
